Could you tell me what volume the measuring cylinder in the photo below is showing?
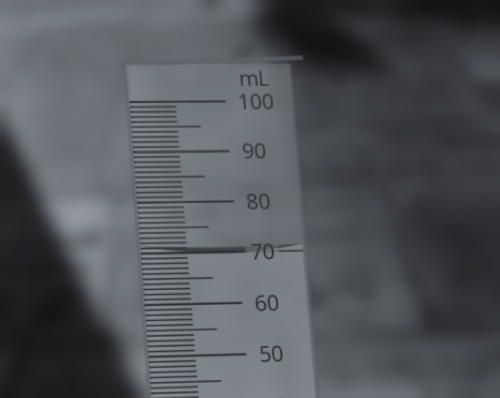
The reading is 70 mL
